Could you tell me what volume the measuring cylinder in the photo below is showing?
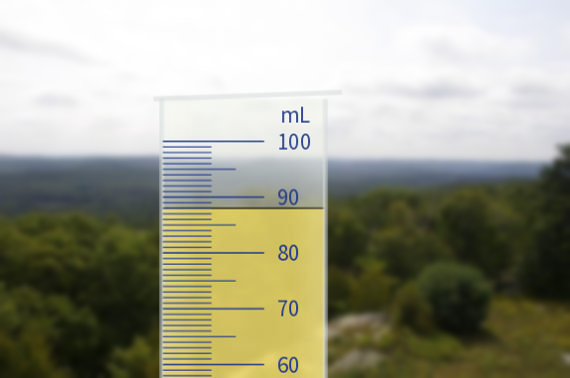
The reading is 88 mL
